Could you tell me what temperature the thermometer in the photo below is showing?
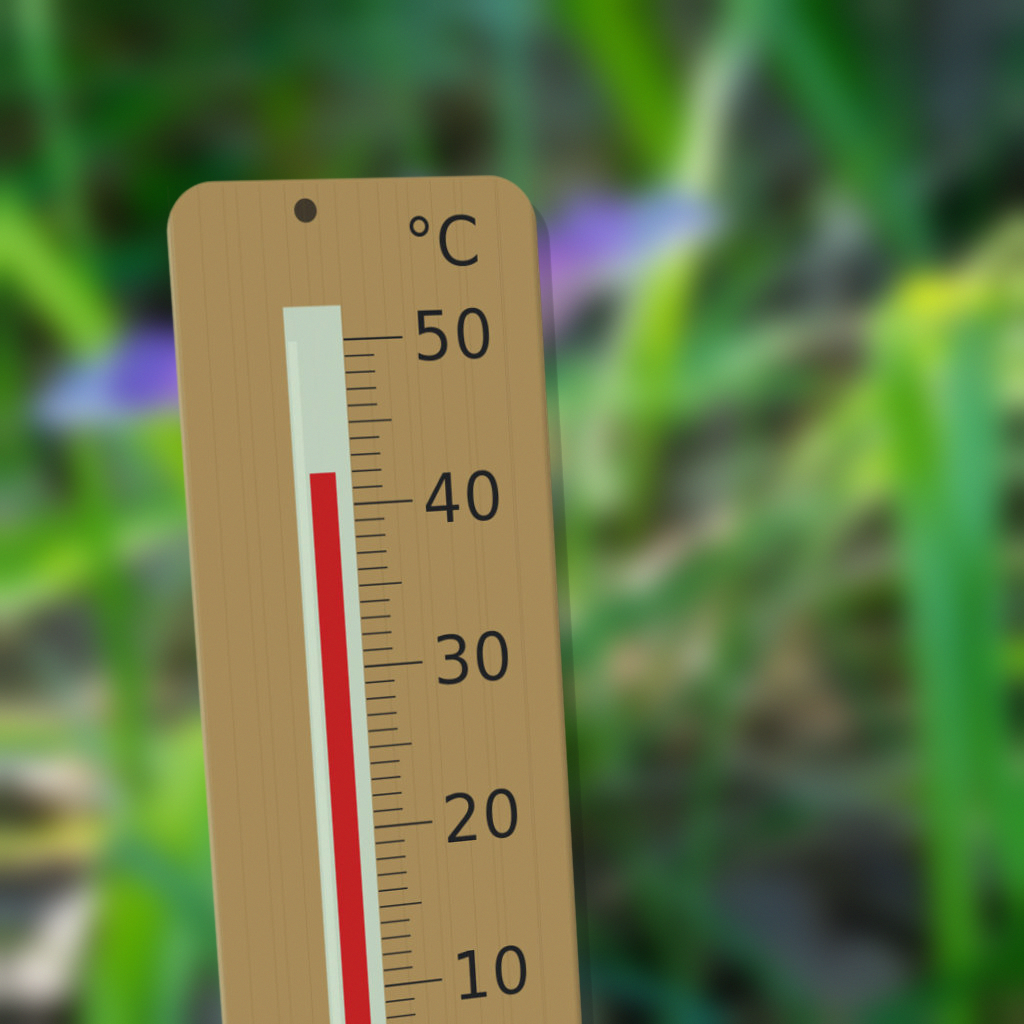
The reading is 42 °C
